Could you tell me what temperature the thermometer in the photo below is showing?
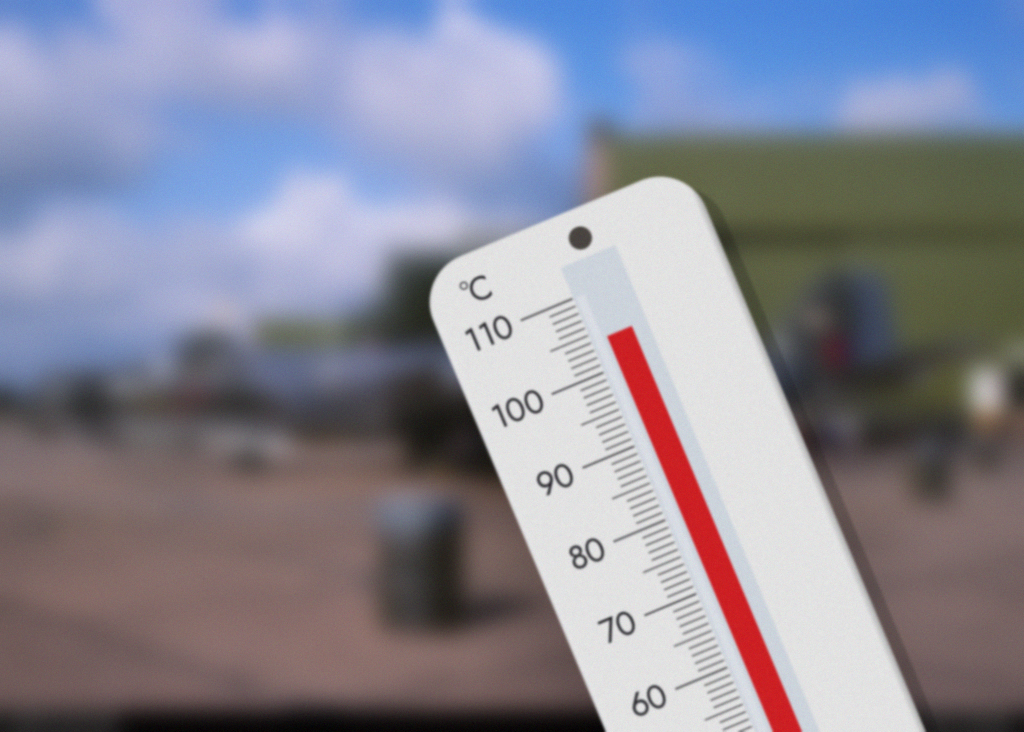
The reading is 104 °C
